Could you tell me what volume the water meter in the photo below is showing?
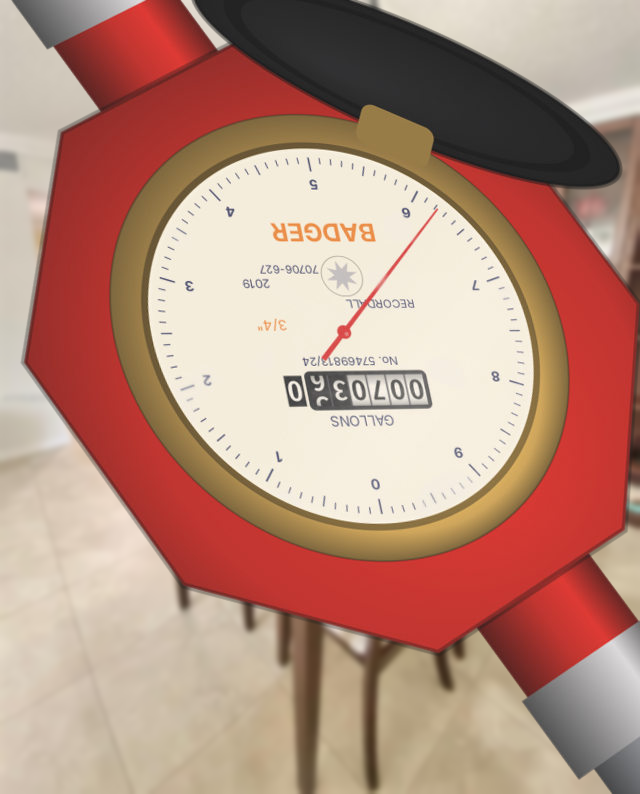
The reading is 70356.2 gal
